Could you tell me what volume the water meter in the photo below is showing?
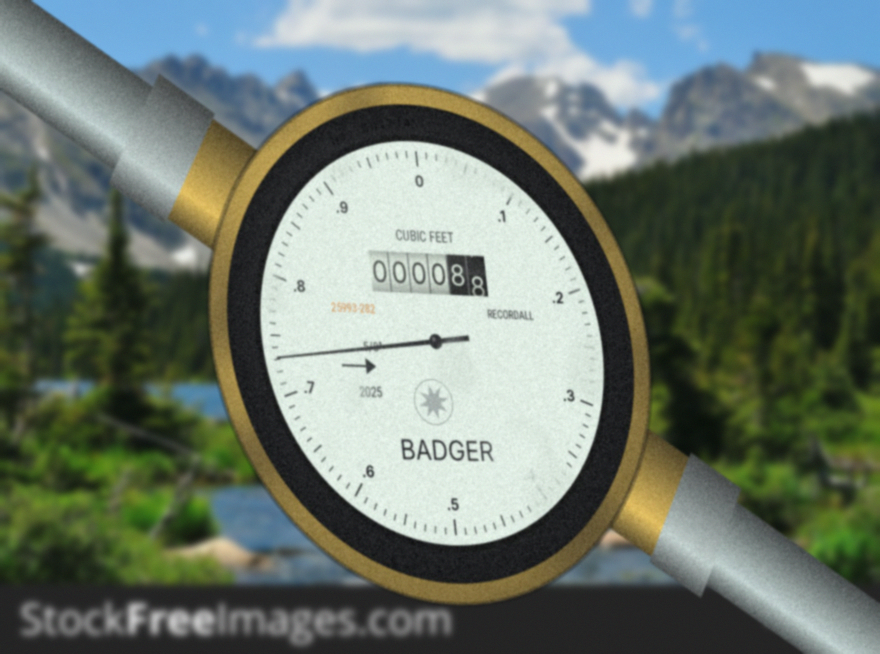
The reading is 87.73 ft³
